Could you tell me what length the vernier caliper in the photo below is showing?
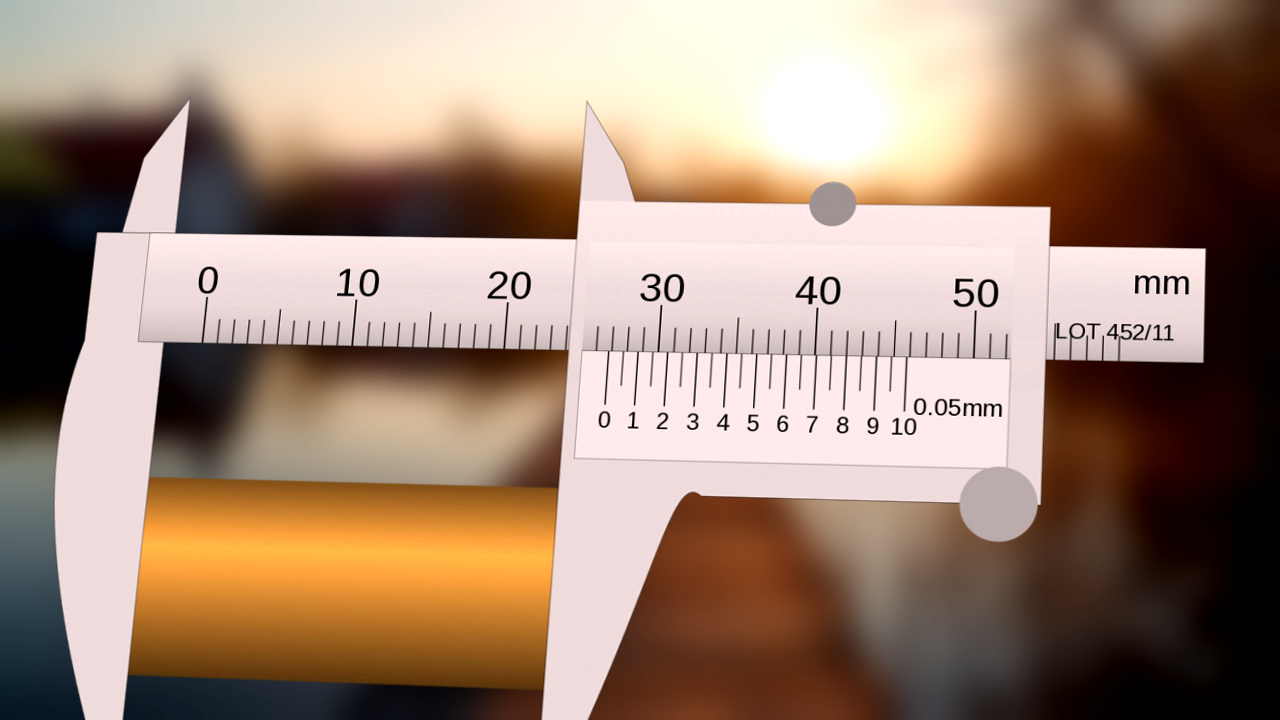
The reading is 26.8 mm
